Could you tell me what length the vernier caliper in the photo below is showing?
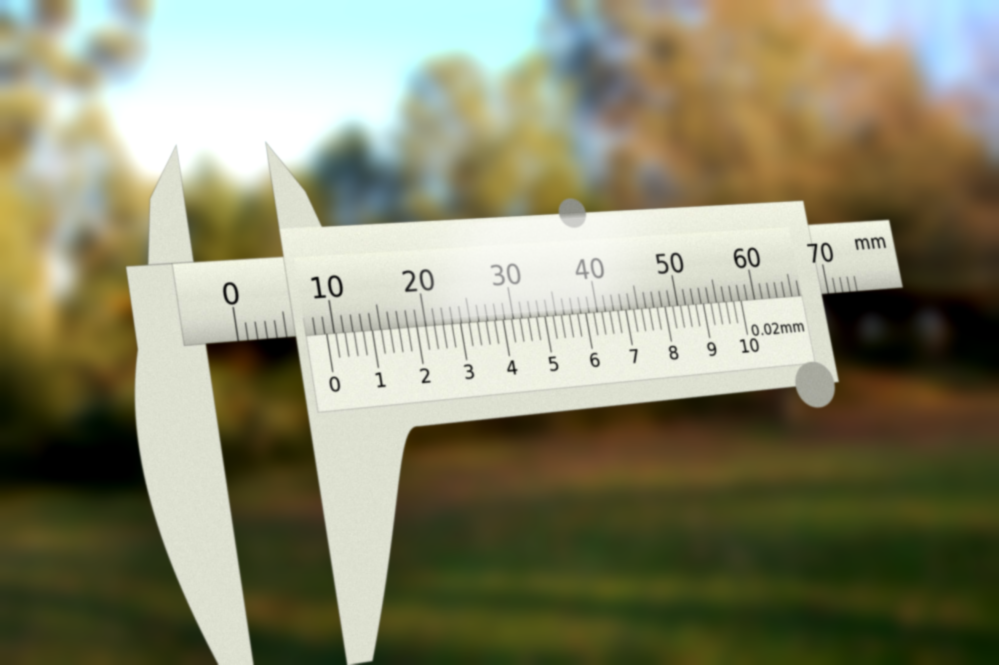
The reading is 9.2 mm
